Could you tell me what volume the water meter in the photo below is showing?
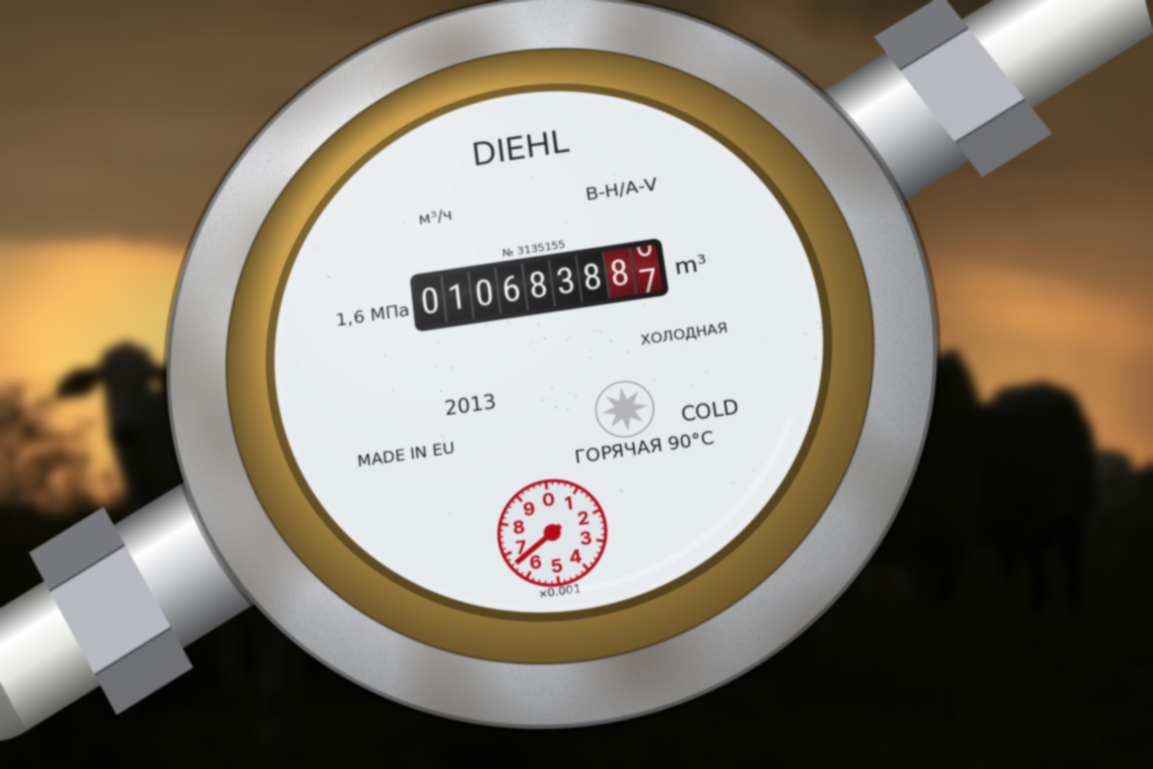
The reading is 106838.866 m³
